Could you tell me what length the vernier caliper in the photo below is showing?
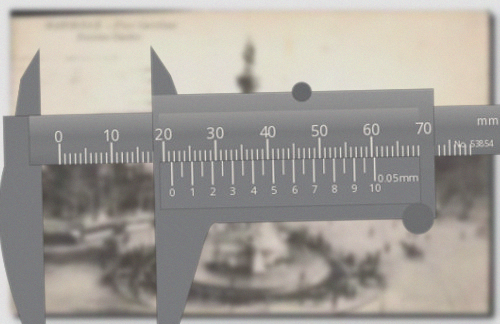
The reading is 21.5 mm
